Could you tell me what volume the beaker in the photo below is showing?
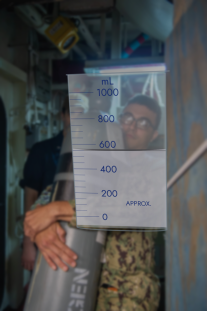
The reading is 550 mL
